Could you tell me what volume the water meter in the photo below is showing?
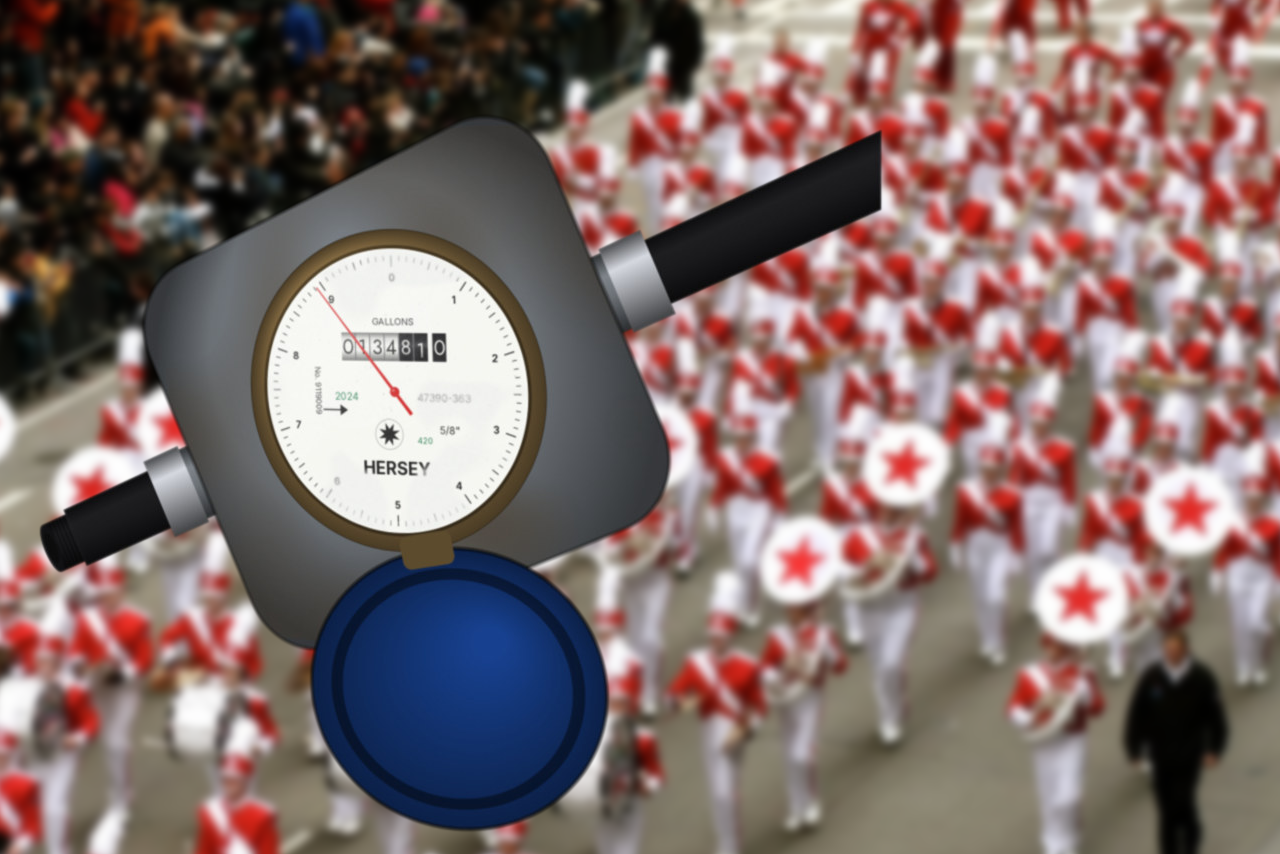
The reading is 134808.9 gal
